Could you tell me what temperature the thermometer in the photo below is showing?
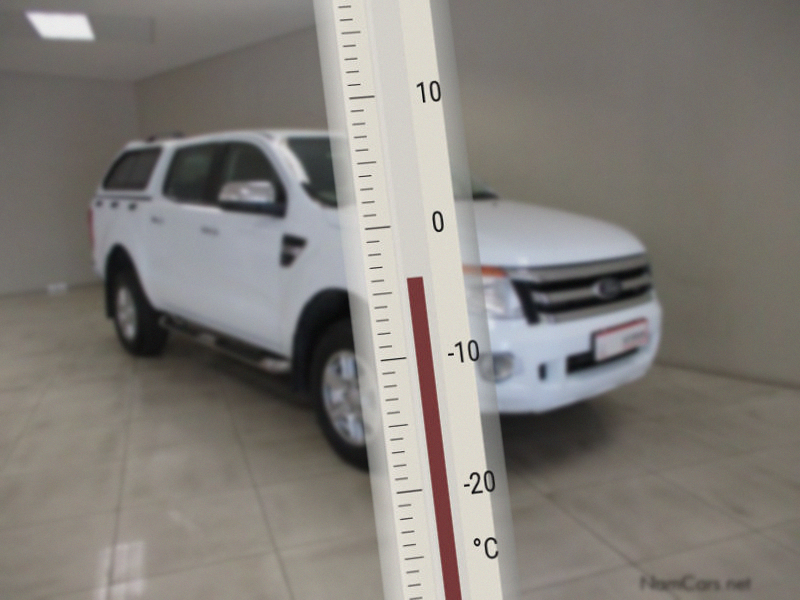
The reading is -4 °C
